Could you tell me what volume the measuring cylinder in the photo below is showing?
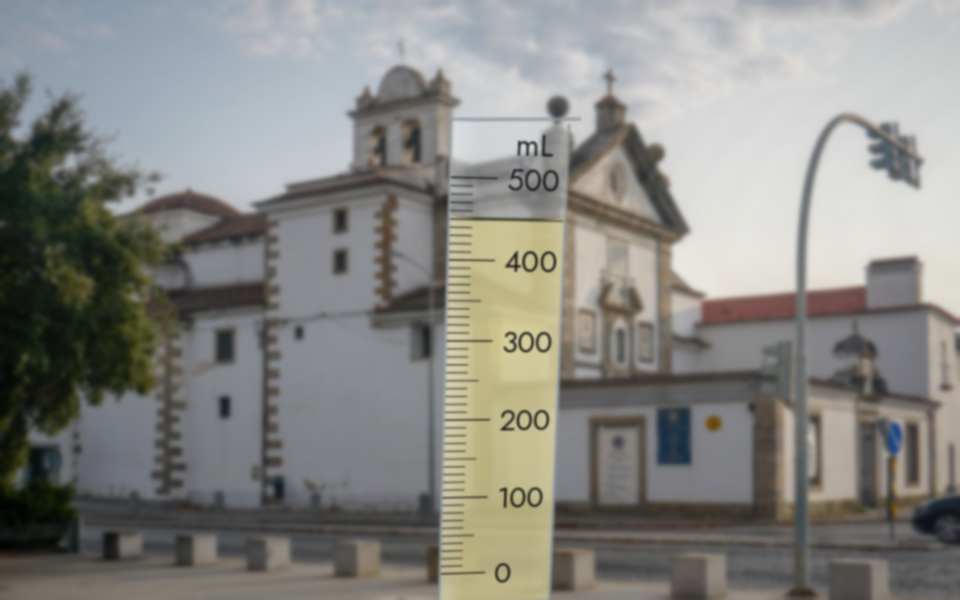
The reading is 450 mL
